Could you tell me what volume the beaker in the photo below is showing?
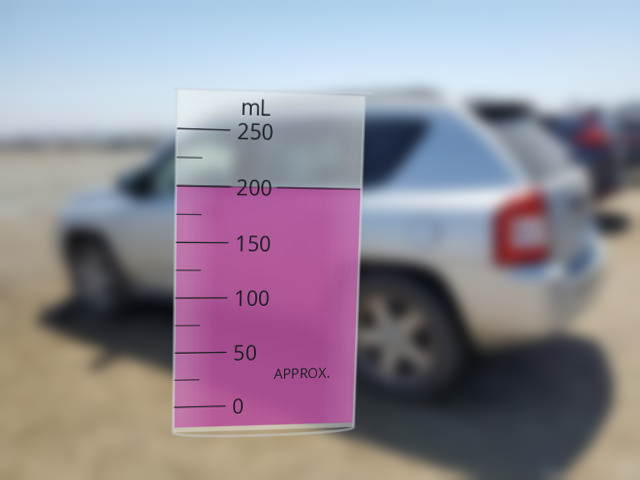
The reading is 200 mL
